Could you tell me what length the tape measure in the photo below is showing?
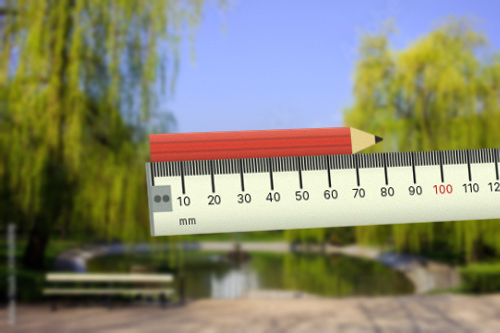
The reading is 80 mm
